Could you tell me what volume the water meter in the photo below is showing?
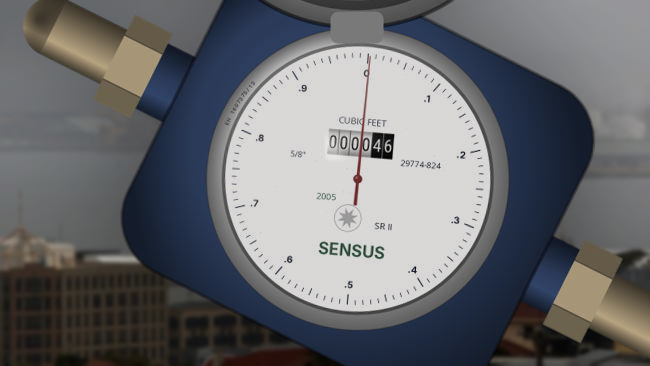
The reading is 46.00 ft³
